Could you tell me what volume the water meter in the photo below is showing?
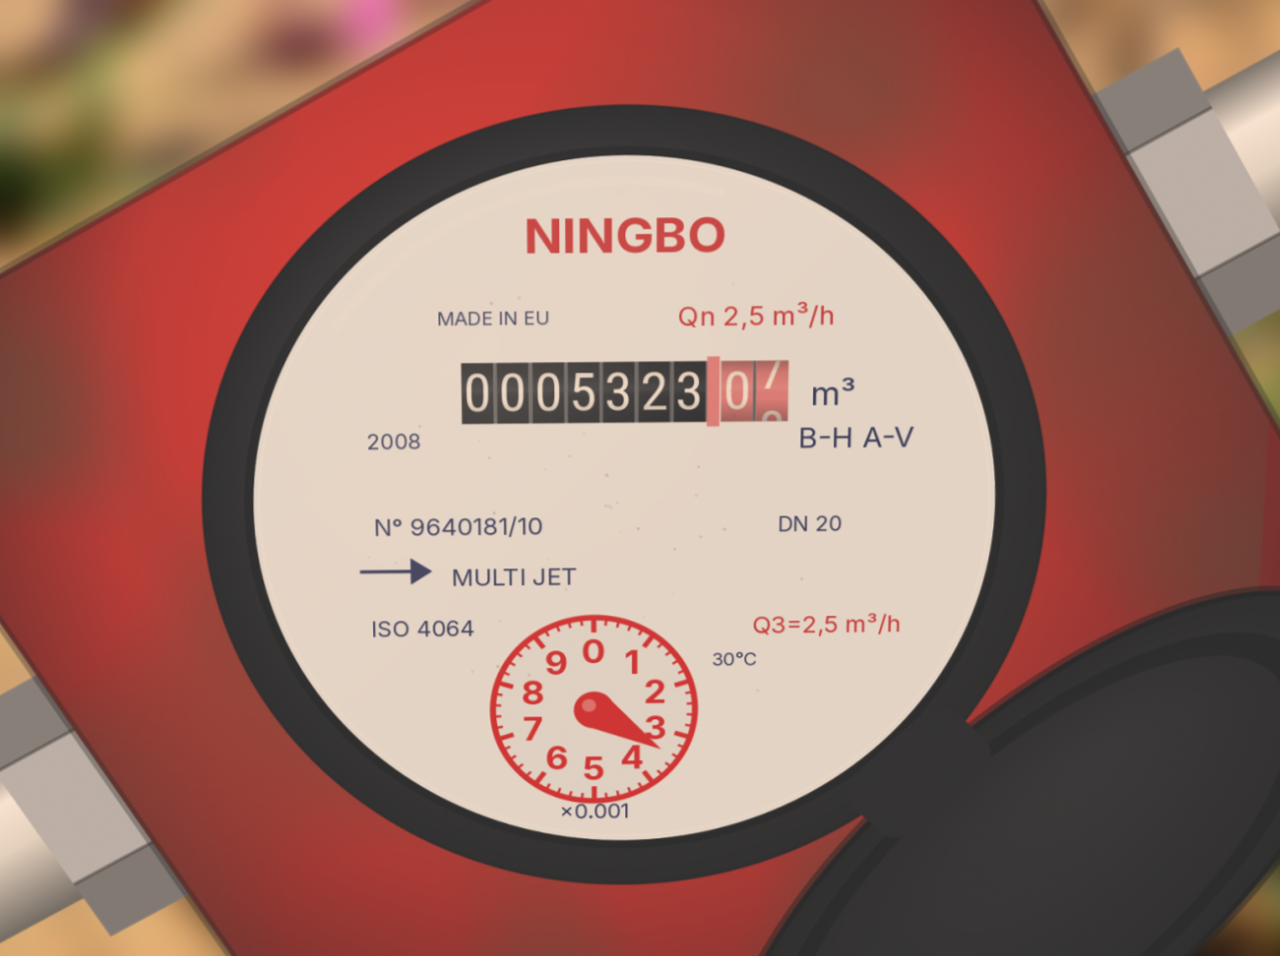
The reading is 5323.073 m³
